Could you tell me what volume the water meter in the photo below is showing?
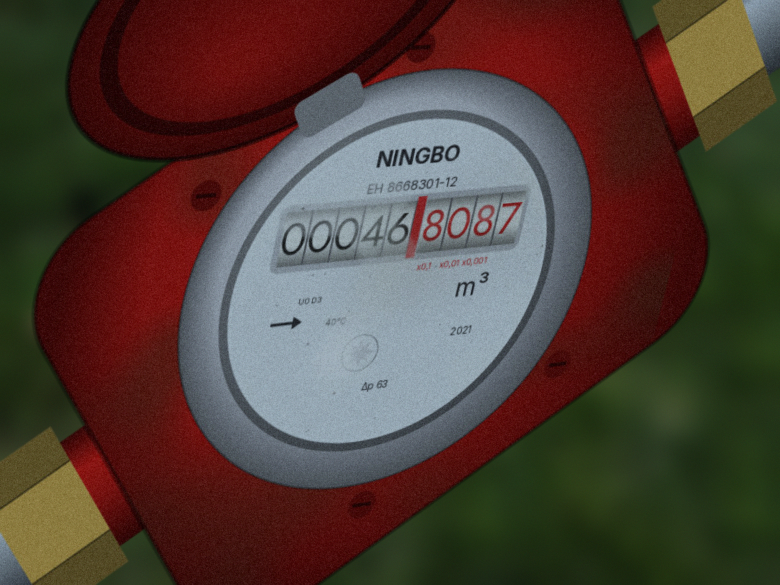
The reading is 46.8087 m³
